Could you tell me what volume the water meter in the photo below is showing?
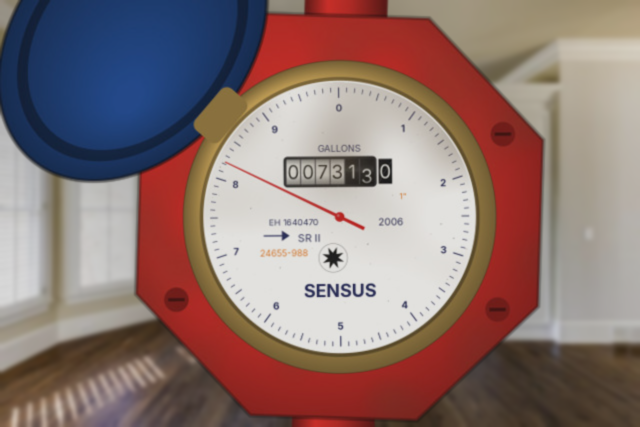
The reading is 73128.2 gal
